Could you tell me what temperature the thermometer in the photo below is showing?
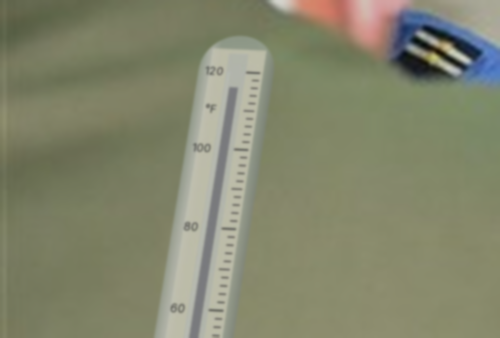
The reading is 116 °F
